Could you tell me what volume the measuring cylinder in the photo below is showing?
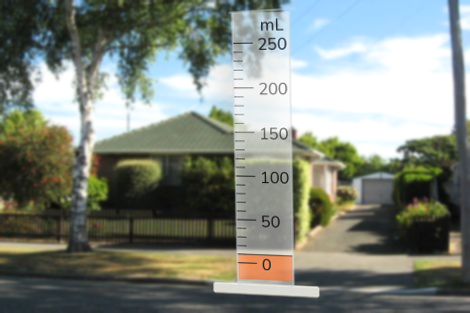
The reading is 10 mL
